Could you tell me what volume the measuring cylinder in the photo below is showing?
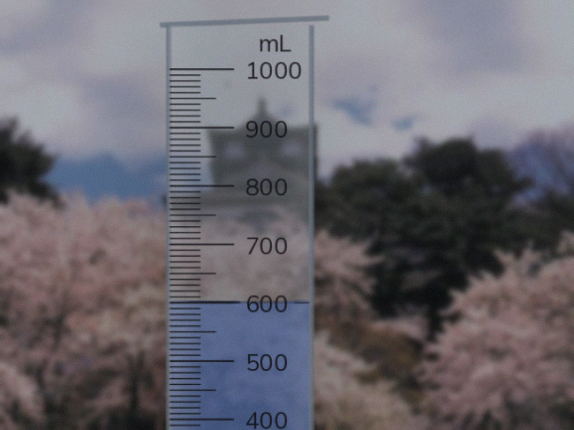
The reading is 600 mL
